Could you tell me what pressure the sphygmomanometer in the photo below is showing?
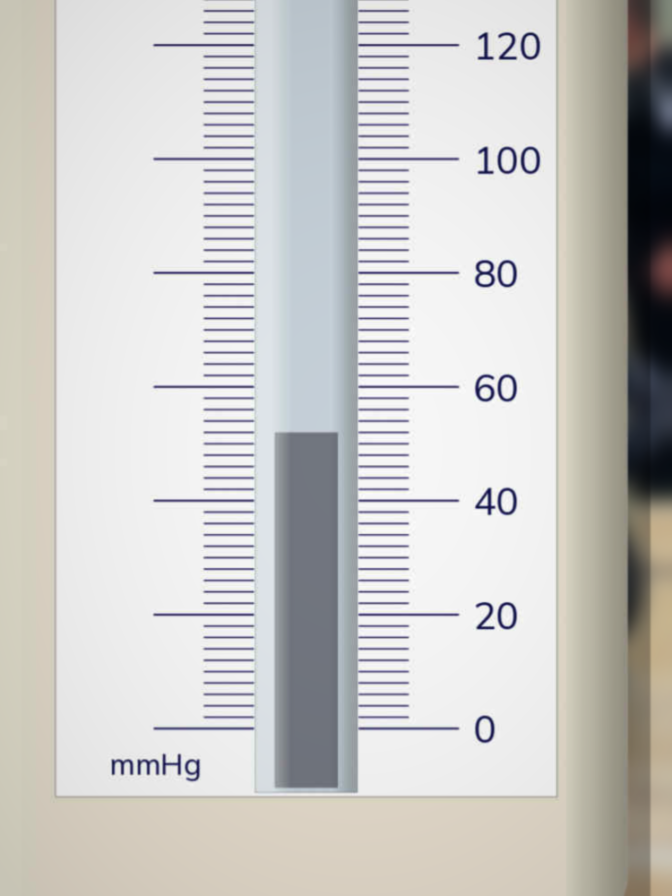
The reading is 52 mmHg
